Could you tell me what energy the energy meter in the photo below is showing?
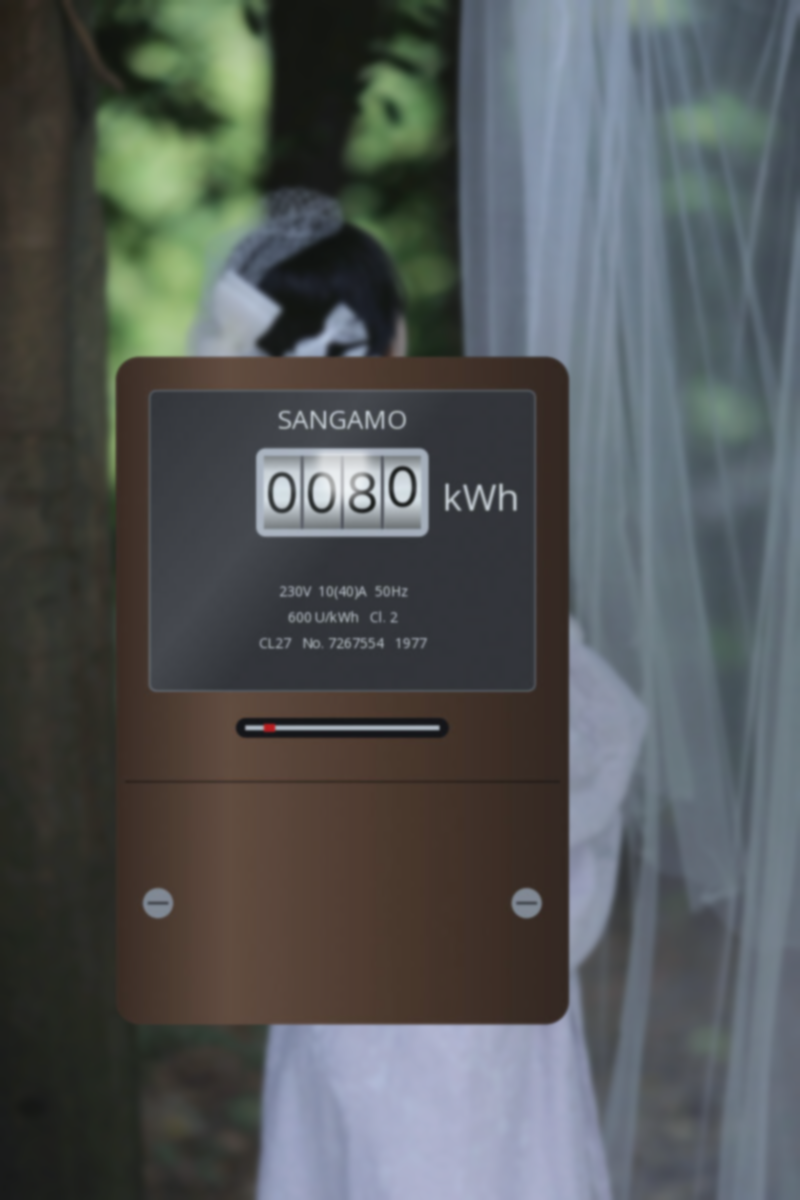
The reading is 80 kWh
